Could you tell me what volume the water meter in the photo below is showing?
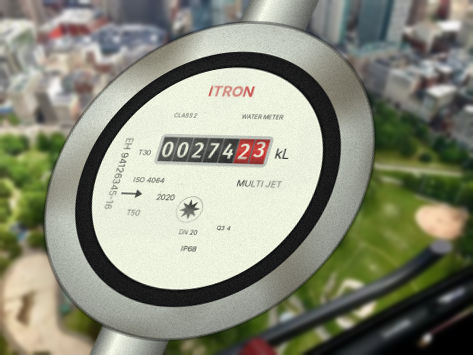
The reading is 274.23 kL
